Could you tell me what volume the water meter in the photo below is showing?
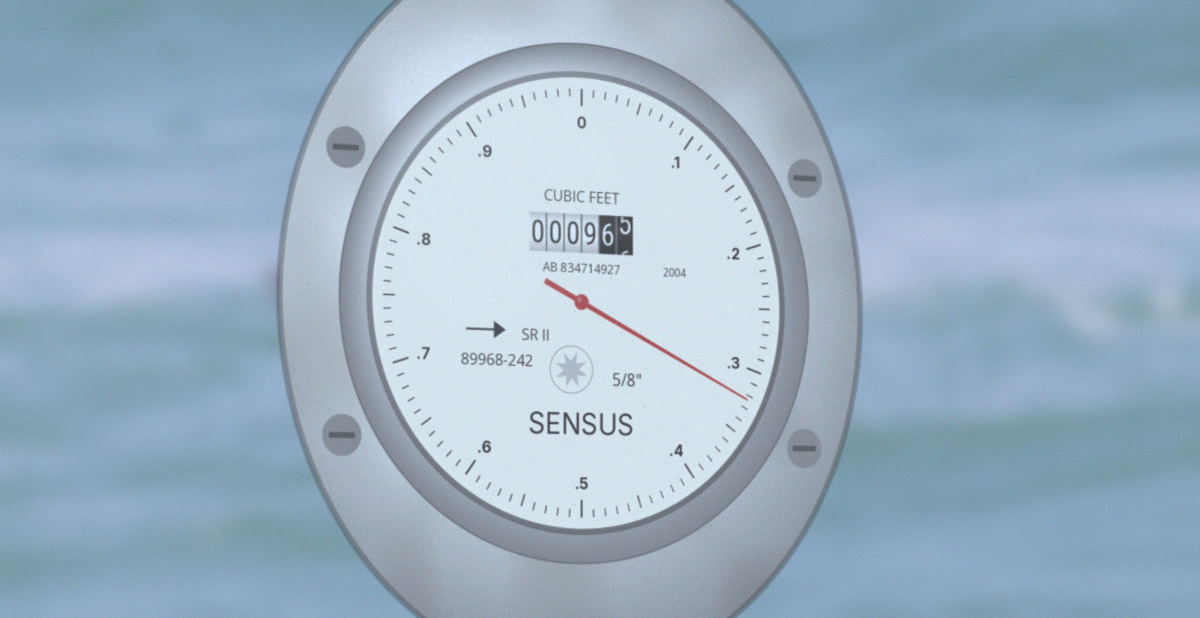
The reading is 965.32 ft³
